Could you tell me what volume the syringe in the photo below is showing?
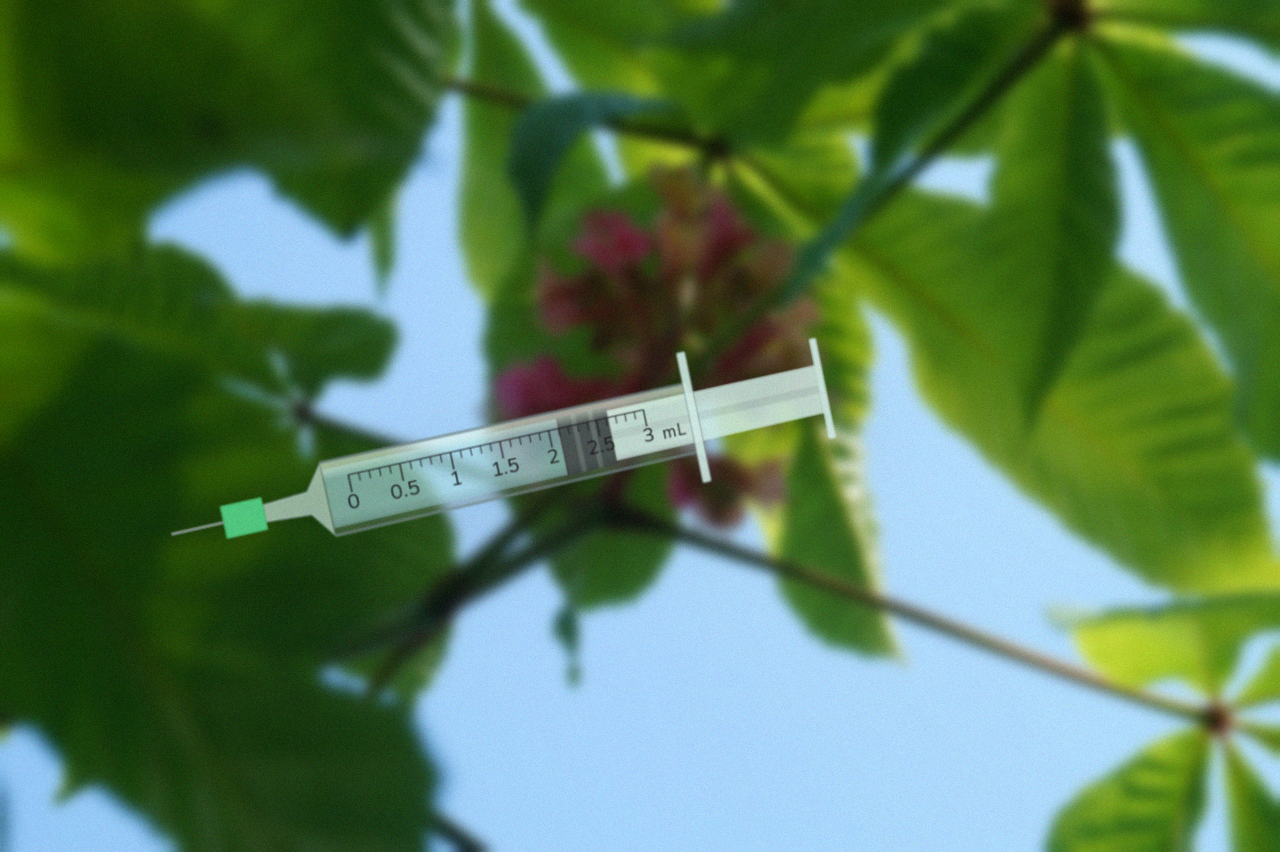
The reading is 2.1 mL
